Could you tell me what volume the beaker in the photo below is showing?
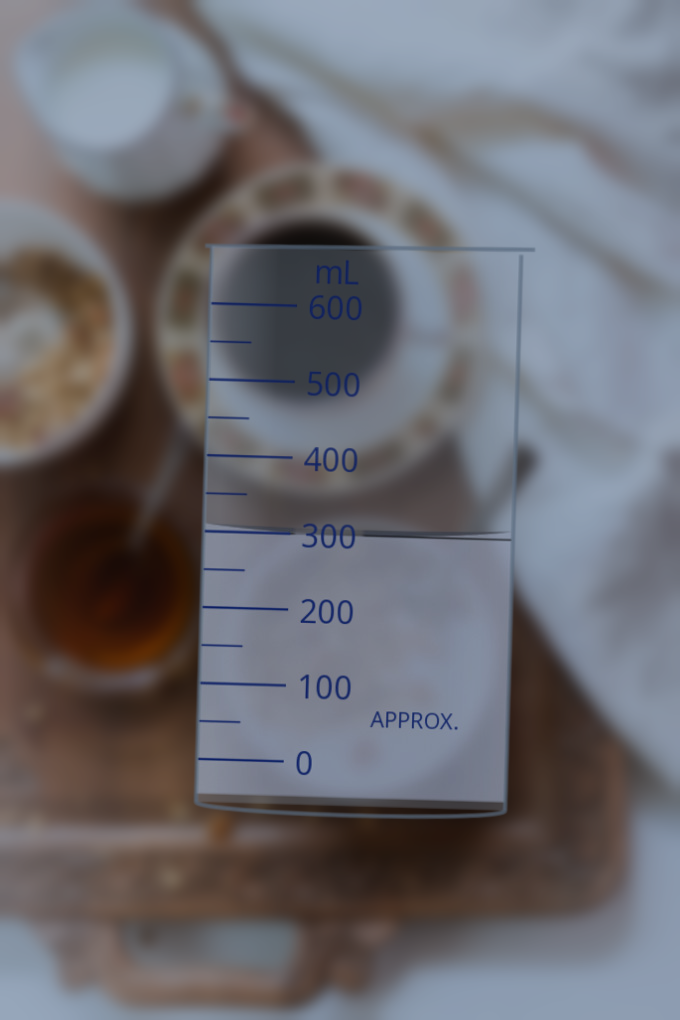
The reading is 300 mL
